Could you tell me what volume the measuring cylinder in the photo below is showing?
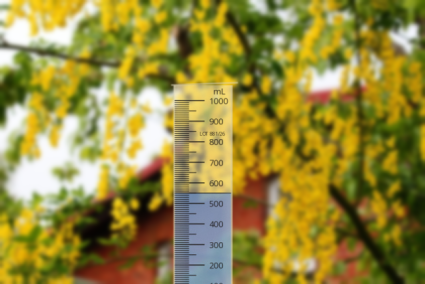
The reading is 550 mL
